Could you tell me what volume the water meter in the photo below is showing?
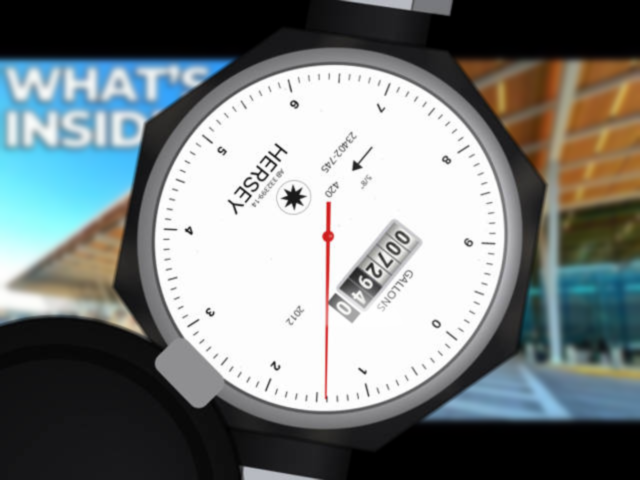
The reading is 72941.4 gal
